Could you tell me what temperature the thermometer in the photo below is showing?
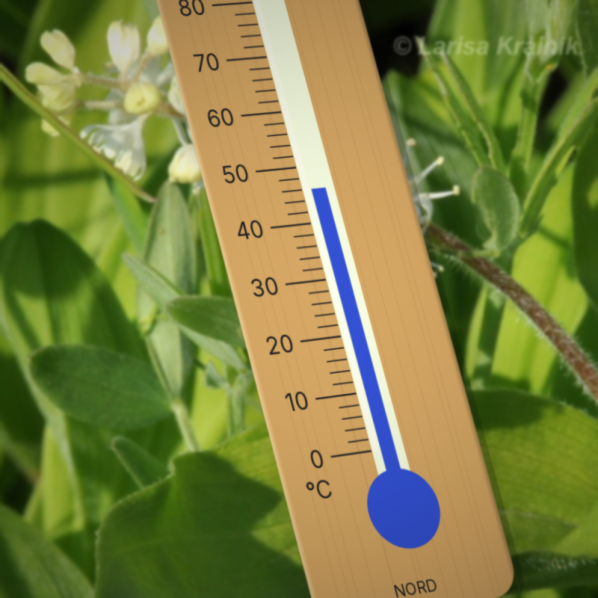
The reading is 46 °C
